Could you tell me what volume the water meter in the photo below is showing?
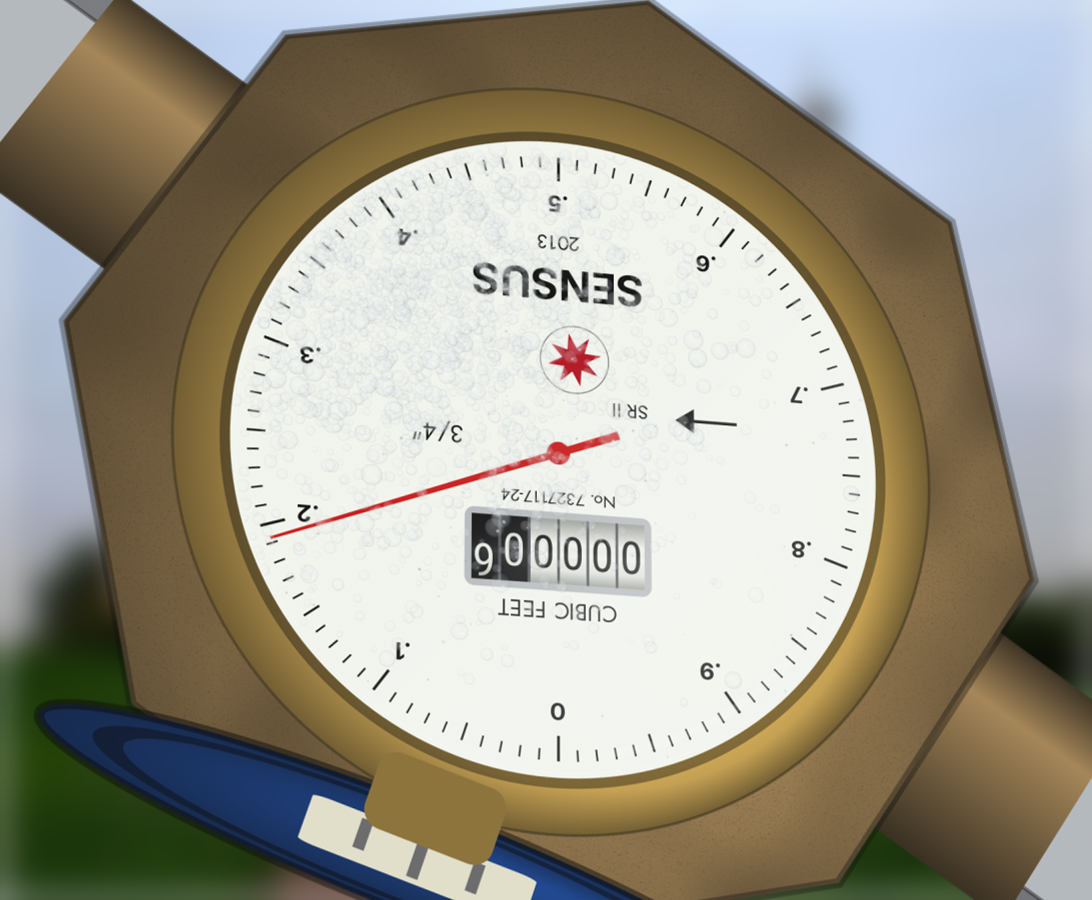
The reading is 6.19 ft³
